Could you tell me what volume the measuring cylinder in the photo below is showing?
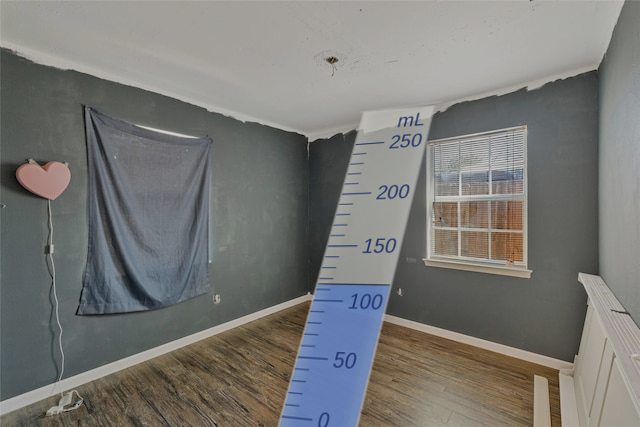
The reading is 115 mL
